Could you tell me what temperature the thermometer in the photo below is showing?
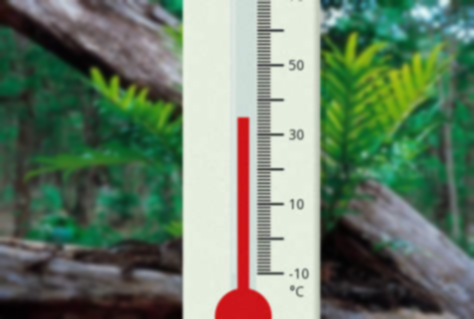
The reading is 35 °C
